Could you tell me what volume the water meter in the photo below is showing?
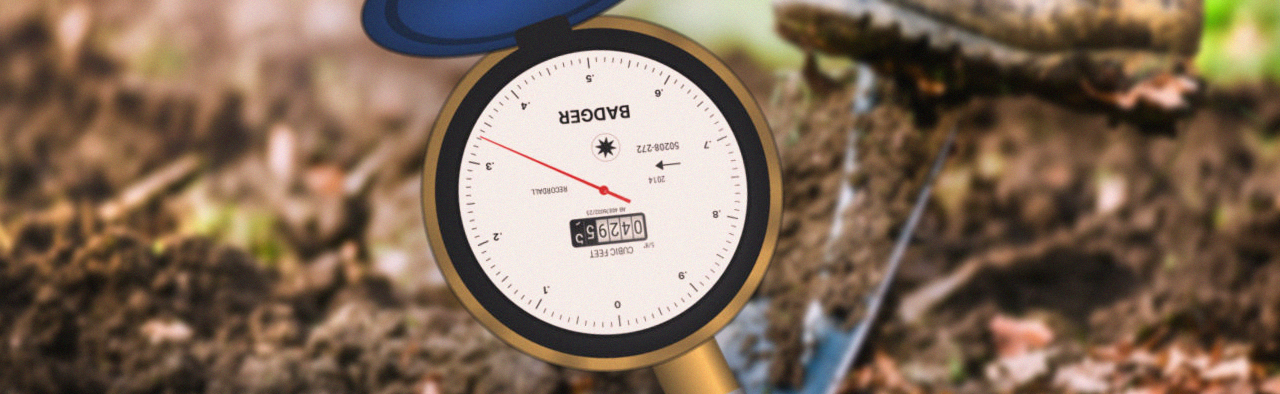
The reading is 42955.33 ft³
